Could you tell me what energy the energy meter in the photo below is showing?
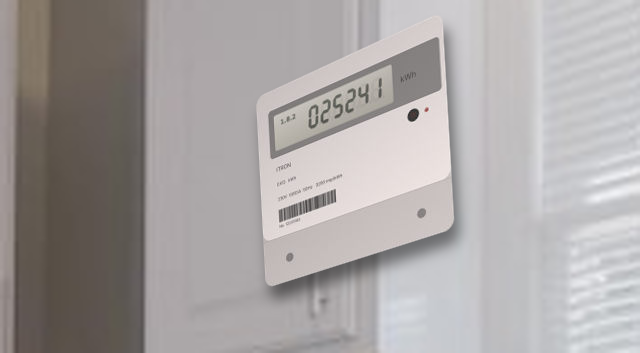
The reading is 25241 kWh
